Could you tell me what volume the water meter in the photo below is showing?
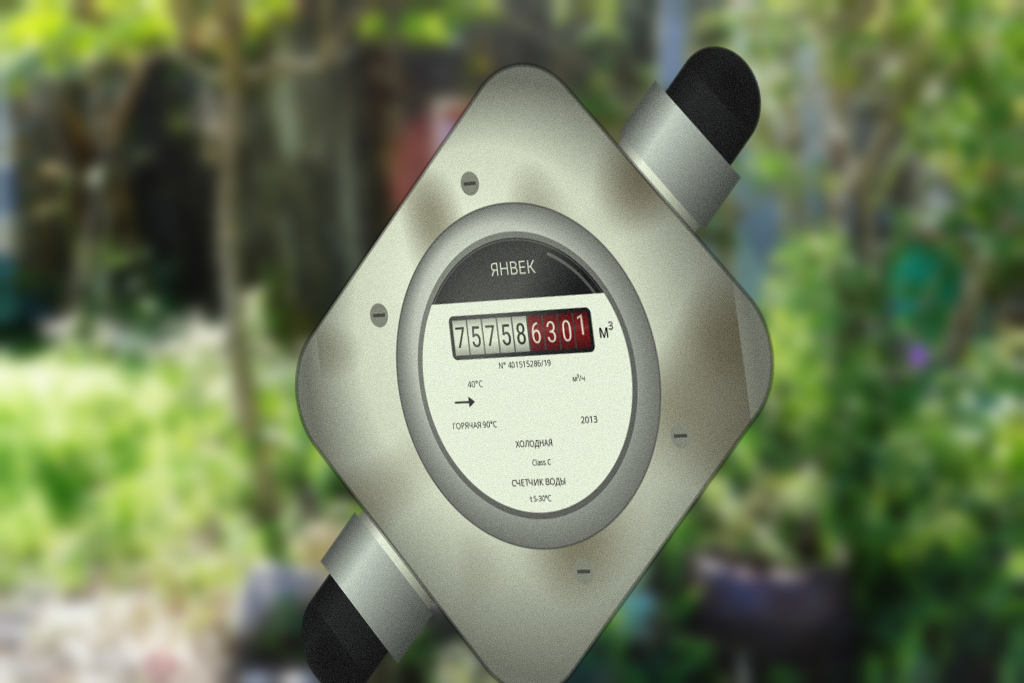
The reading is 75758.6301 m³
